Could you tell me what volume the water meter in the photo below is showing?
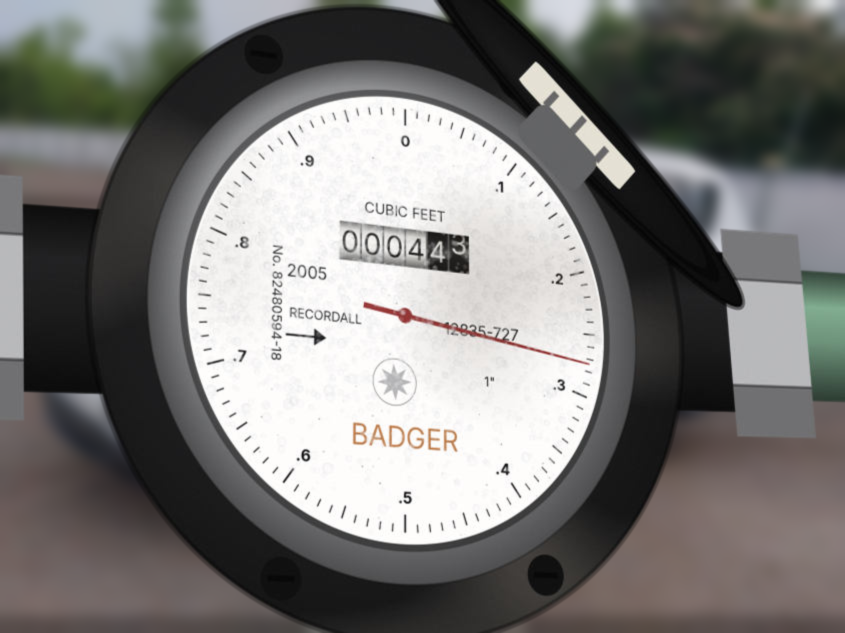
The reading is 443.27 ft³
